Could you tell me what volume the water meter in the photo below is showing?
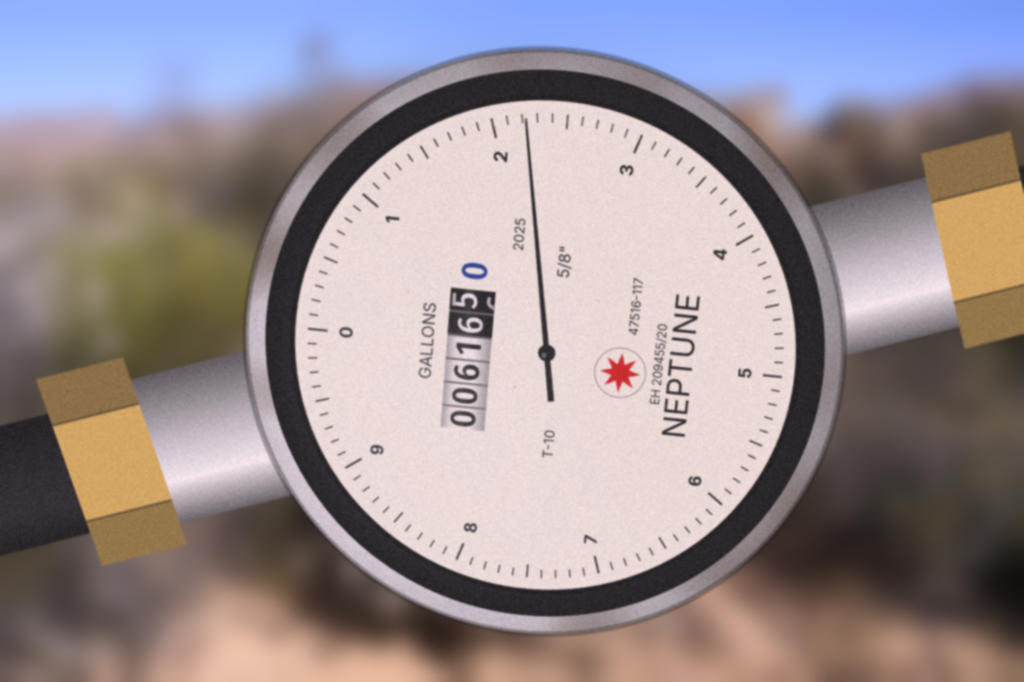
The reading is 61652.2 gal
